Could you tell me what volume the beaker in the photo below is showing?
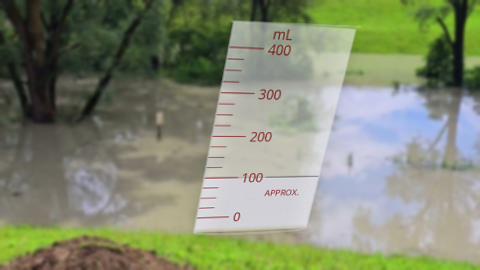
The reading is 100 mL
